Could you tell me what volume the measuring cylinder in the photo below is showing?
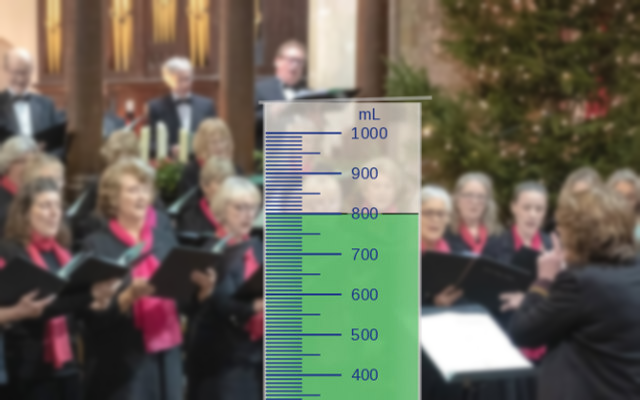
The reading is 800 mL
